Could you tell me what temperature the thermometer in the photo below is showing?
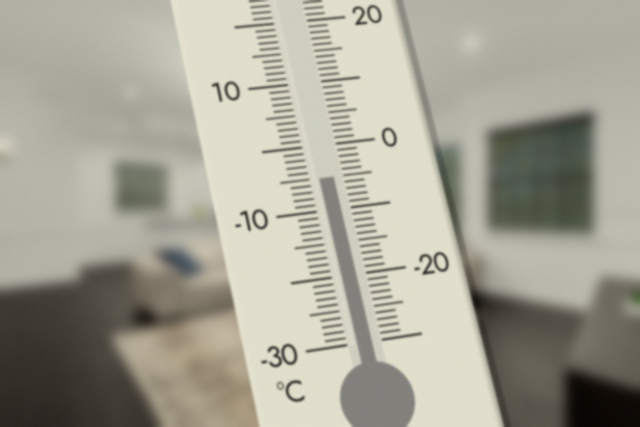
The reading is -5 °C
